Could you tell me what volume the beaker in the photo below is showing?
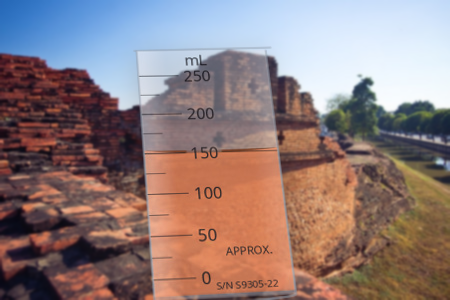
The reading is 150 mL
